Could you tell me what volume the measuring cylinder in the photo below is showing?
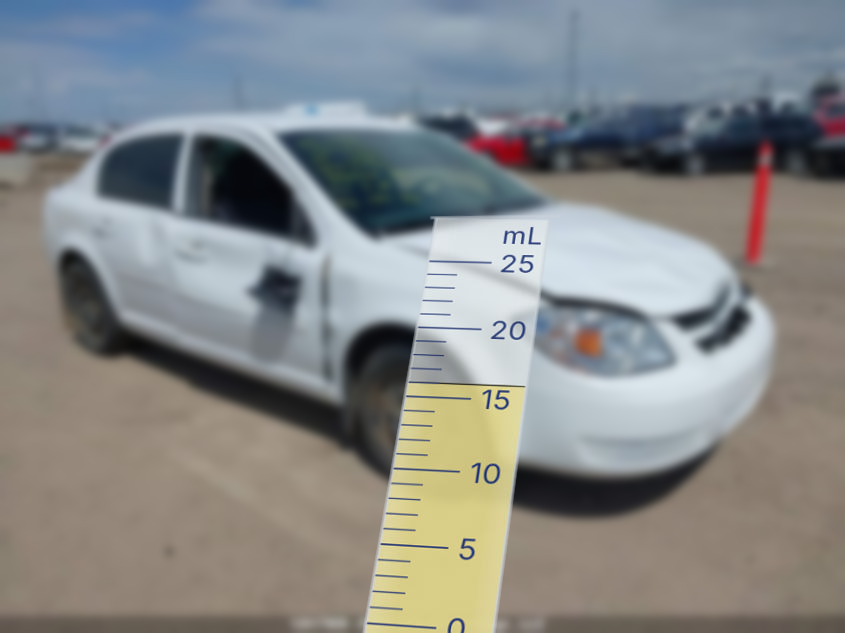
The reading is 16 mL
